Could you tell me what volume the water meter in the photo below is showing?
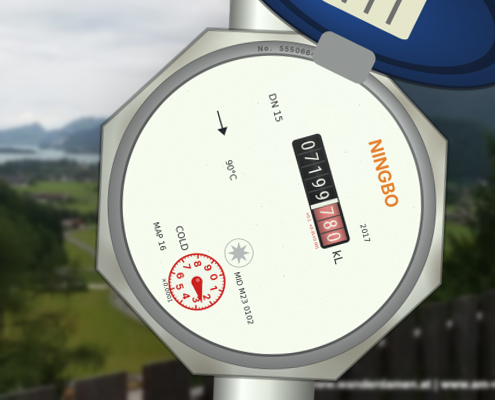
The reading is 7199.7802 kL
